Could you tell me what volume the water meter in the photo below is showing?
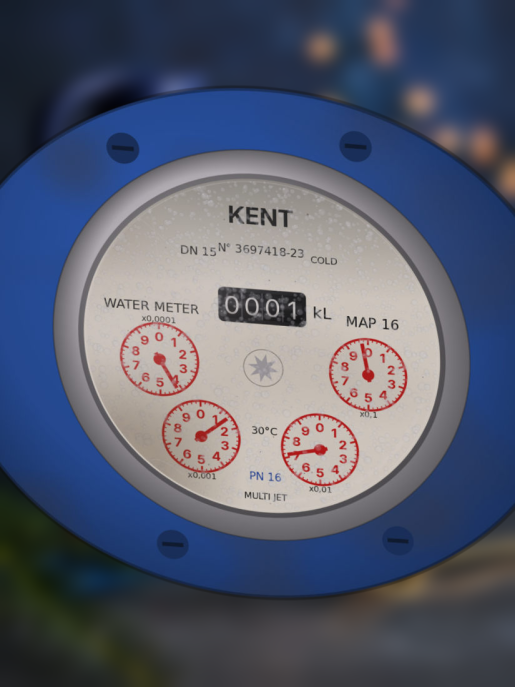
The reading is 0.9714 kL
